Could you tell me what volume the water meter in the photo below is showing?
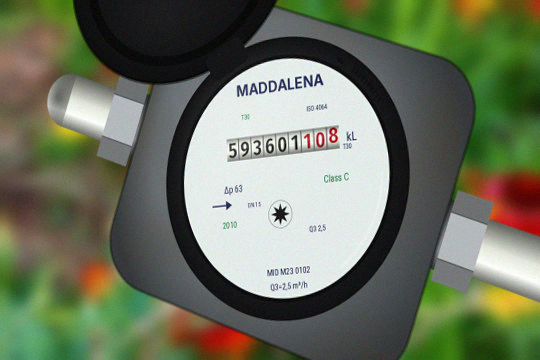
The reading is 593601.108 kL
